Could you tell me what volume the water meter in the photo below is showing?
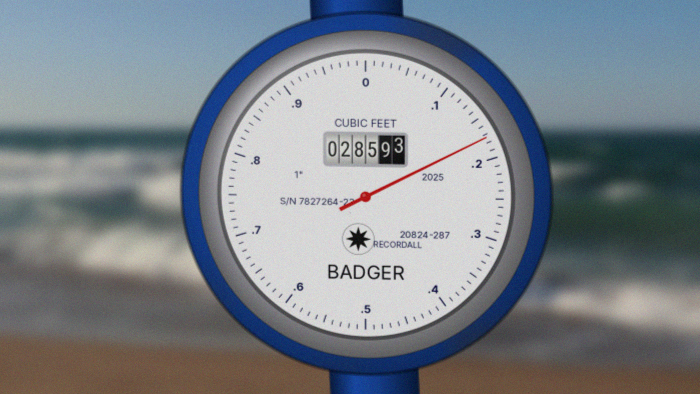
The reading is 28593.17 ft³
